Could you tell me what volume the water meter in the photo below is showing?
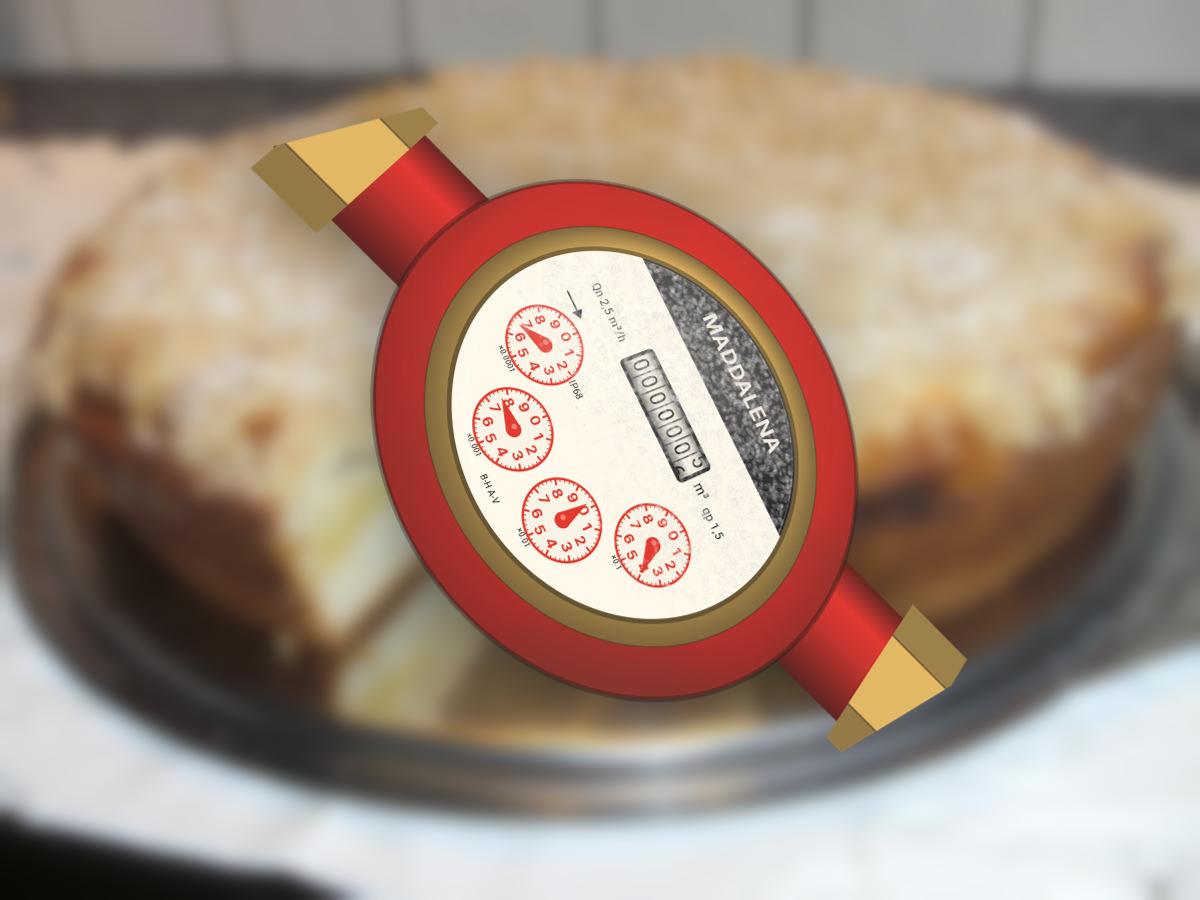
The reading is 5.3976 m³
